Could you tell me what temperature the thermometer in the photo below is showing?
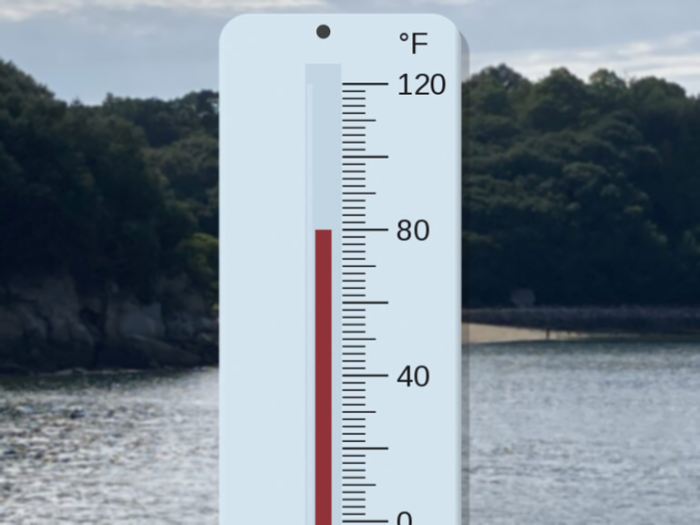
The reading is 80 °F
